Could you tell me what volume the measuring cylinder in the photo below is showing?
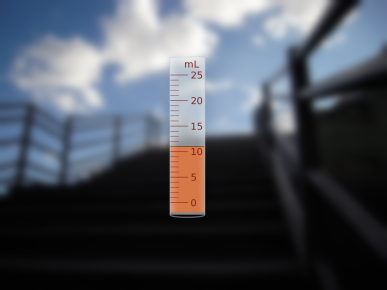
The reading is 11 mL
